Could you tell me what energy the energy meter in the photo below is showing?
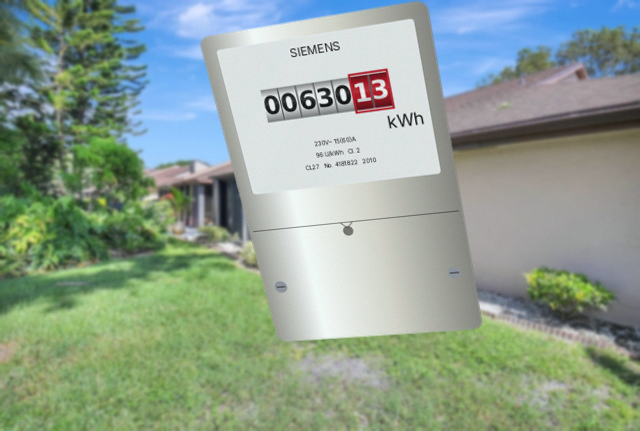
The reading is 630.13 kWh
